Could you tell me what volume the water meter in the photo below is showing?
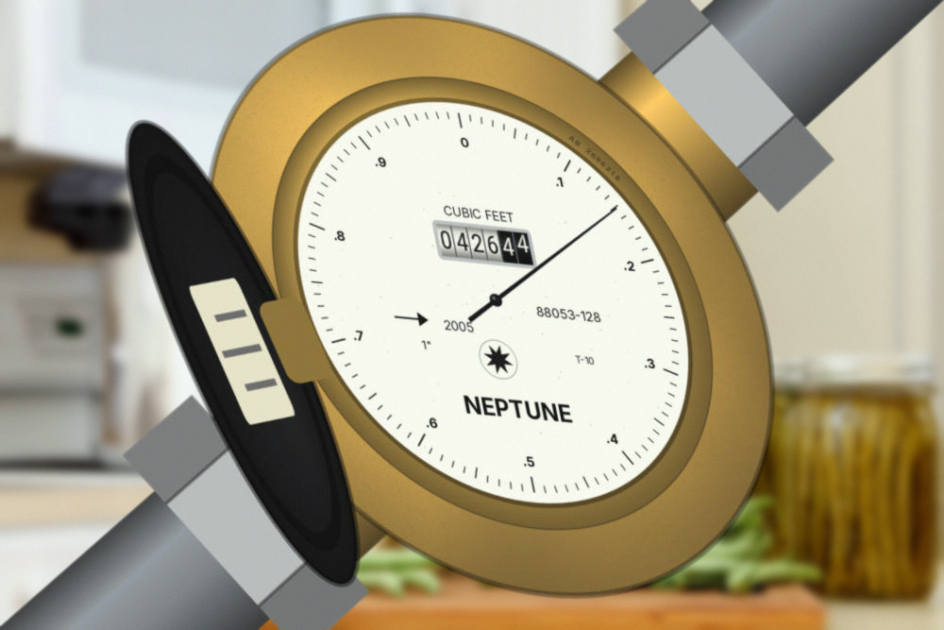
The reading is 42644.15 ft³
